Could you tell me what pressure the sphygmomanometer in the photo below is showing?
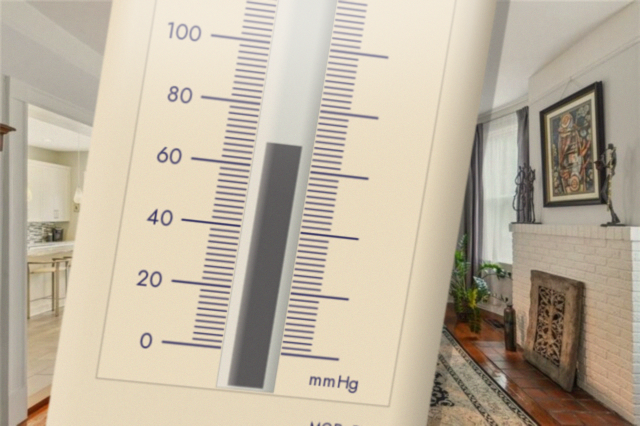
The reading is 68 mmHg
